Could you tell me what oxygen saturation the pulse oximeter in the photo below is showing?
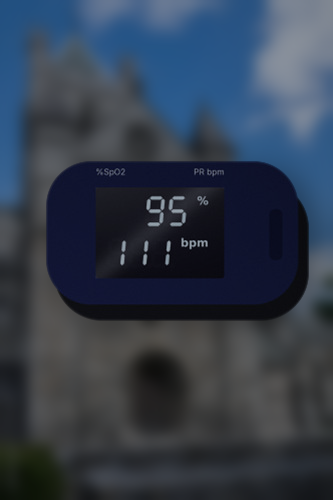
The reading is 95 %
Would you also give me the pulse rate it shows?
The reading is 111 bpm
